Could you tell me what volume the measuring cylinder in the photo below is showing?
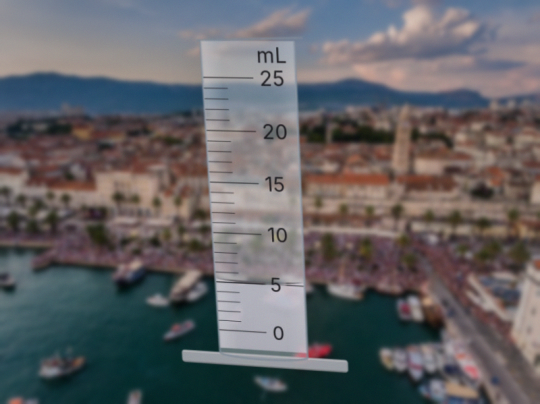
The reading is 5 mL
